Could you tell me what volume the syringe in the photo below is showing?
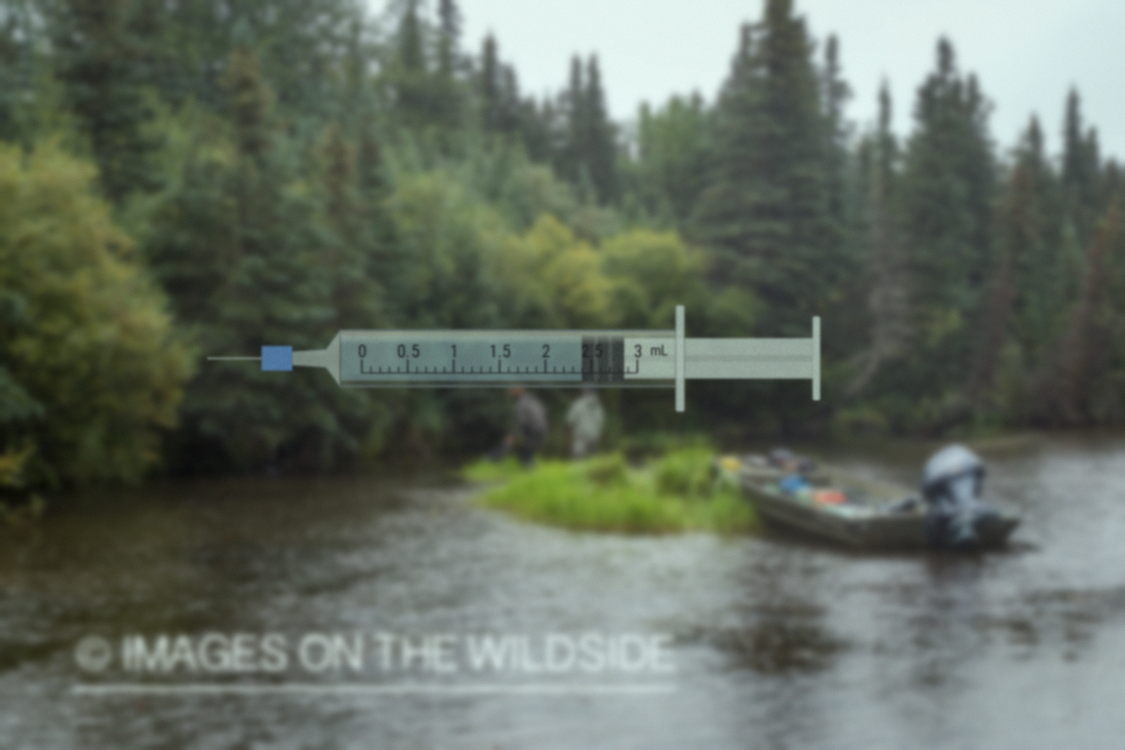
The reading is 2.4 mL
